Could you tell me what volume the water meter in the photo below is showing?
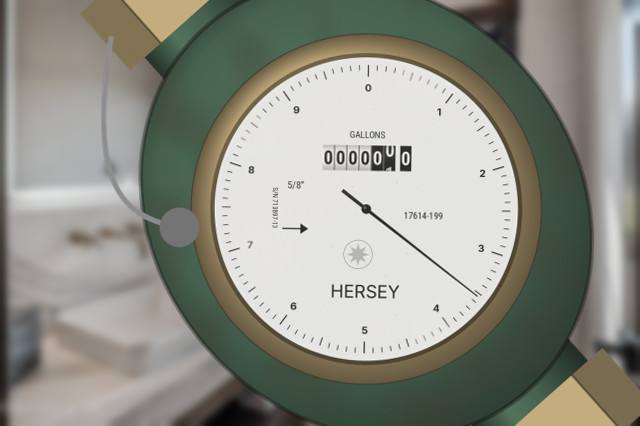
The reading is 3.5 gal
